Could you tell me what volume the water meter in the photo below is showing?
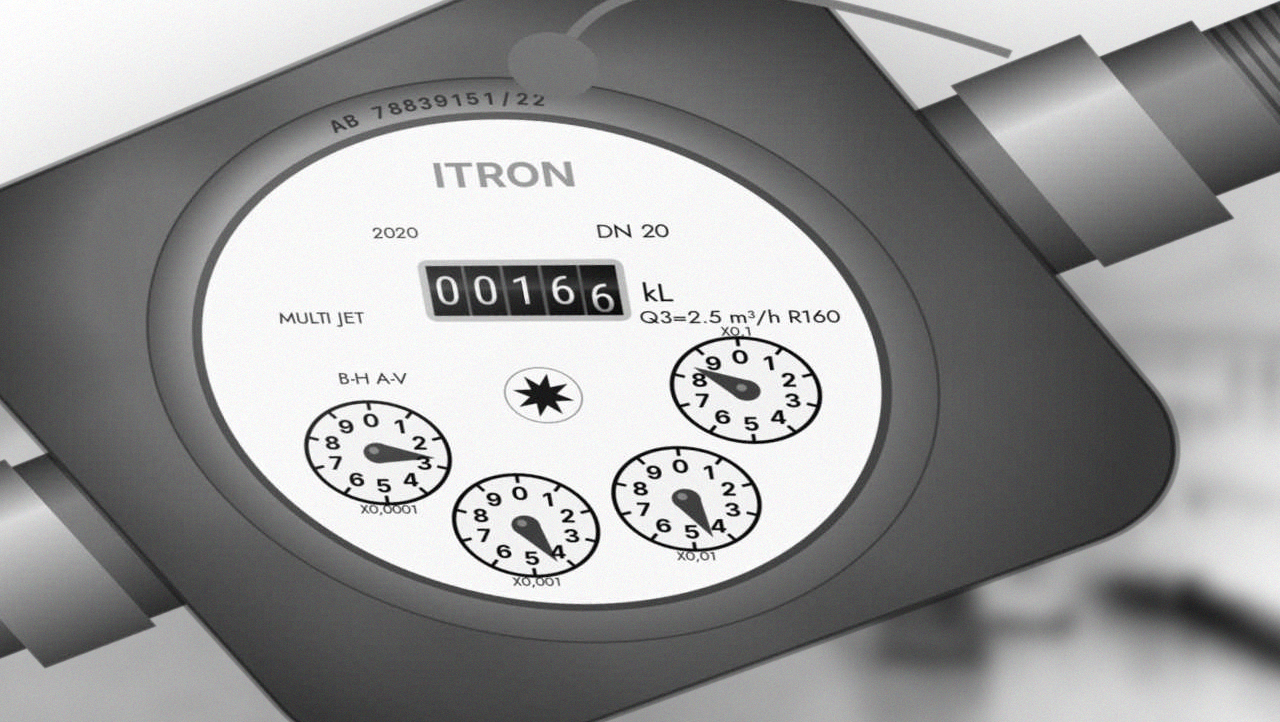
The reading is 165.8442 kL
